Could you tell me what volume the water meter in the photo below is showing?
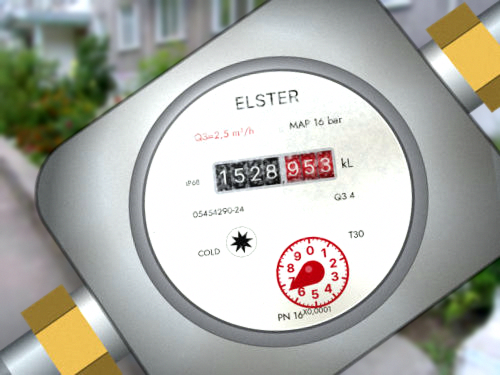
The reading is 1528.9536 kL
